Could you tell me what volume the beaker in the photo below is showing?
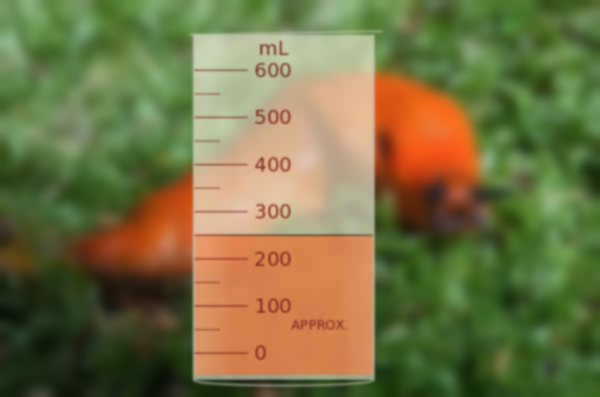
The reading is 250 mL
